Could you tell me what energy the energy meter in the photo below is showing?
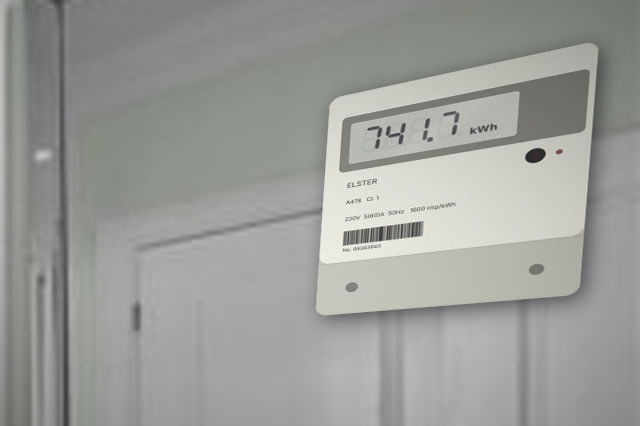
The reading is 741.7 kWh
